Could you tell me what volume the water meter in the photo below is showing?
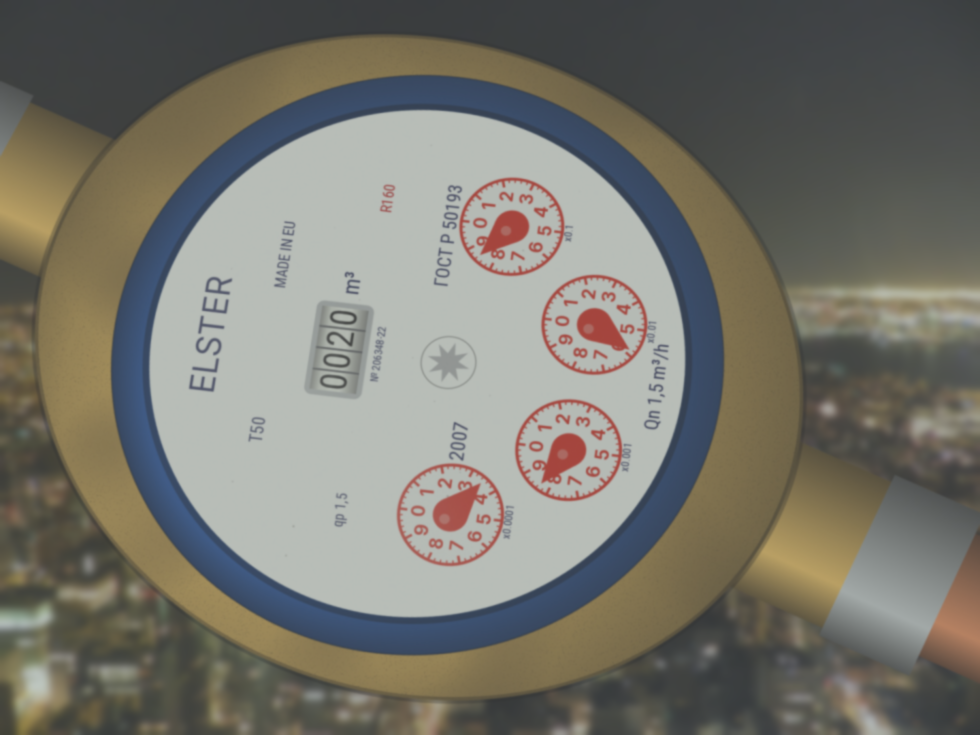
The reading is 20.8583 m³
